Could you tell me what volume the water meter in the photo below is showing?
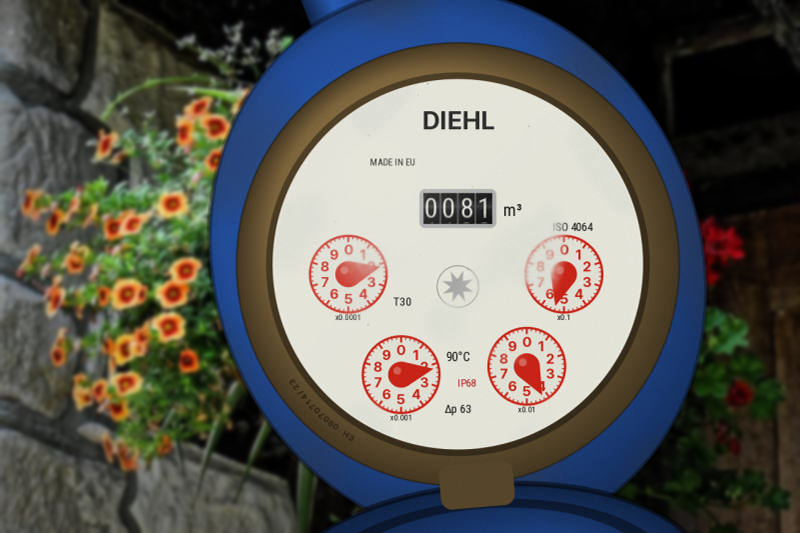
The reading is 81.5422 m³
